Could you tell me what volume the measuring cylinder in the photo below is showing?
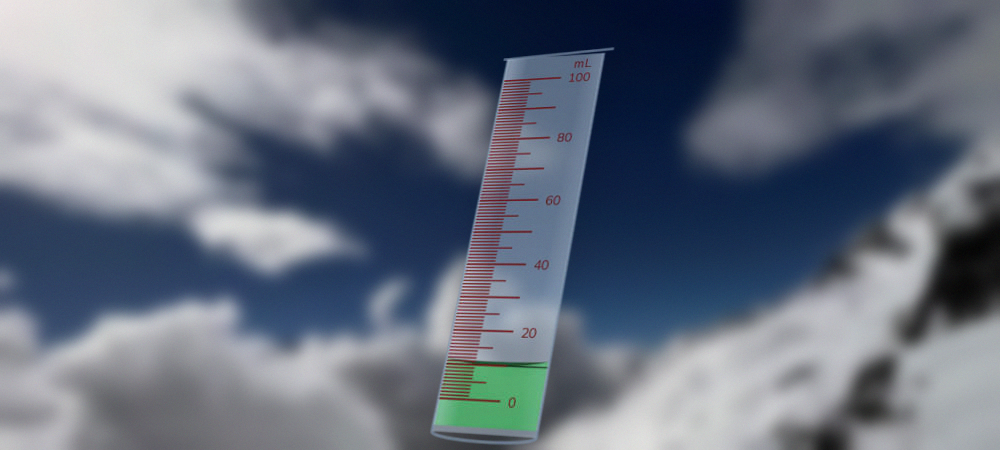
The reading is 10 mL
